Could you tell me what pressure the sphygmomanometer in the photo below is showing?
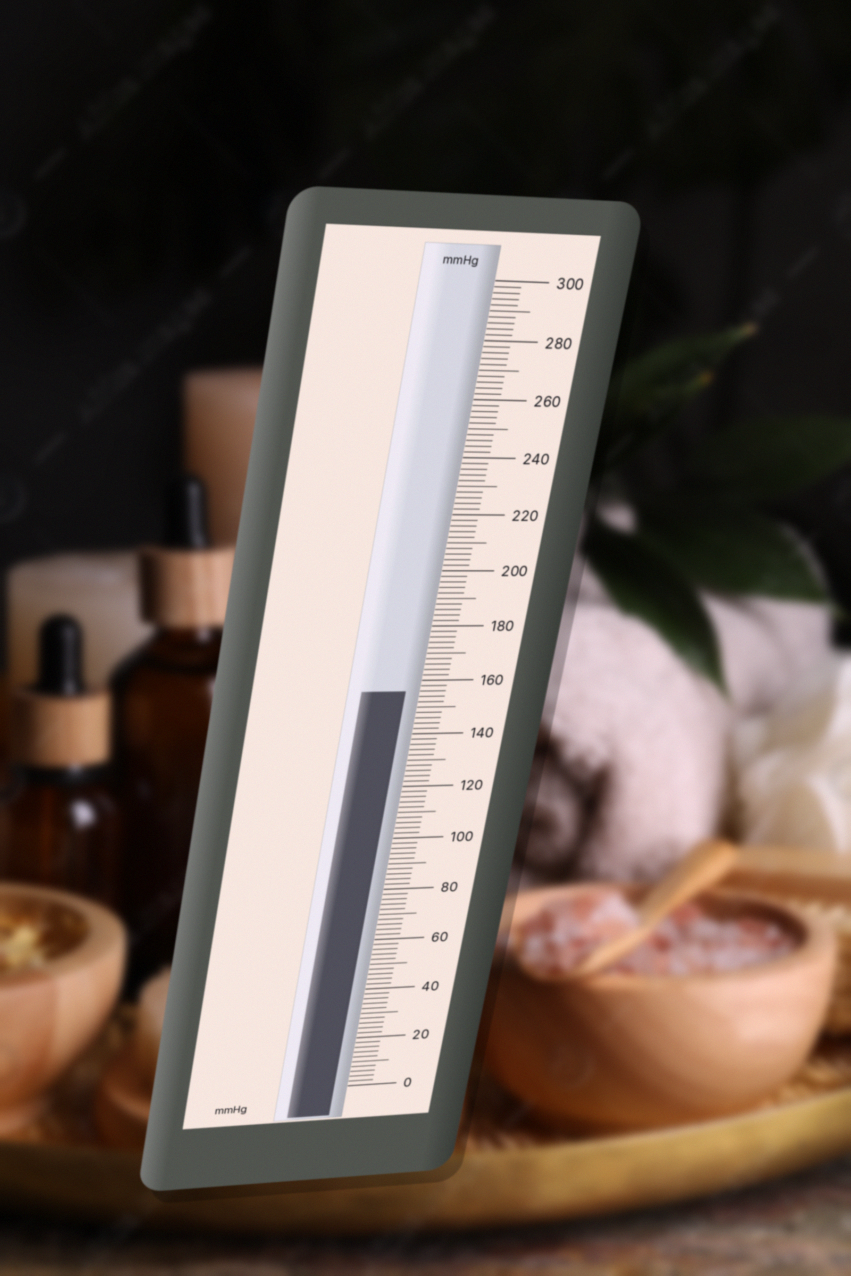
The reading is 156 mmHg
